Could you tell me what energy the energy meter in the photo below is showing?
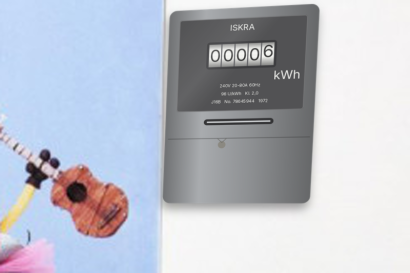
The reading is 6 kWh
